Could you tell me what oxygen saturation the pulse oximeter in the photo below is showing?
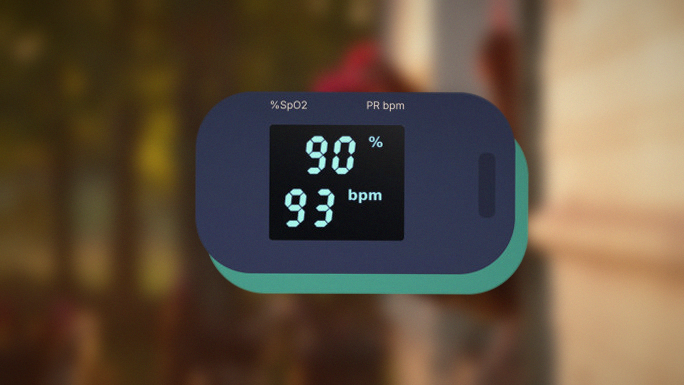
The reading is 90 %
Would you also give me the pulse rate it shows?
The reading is 93 bpm
